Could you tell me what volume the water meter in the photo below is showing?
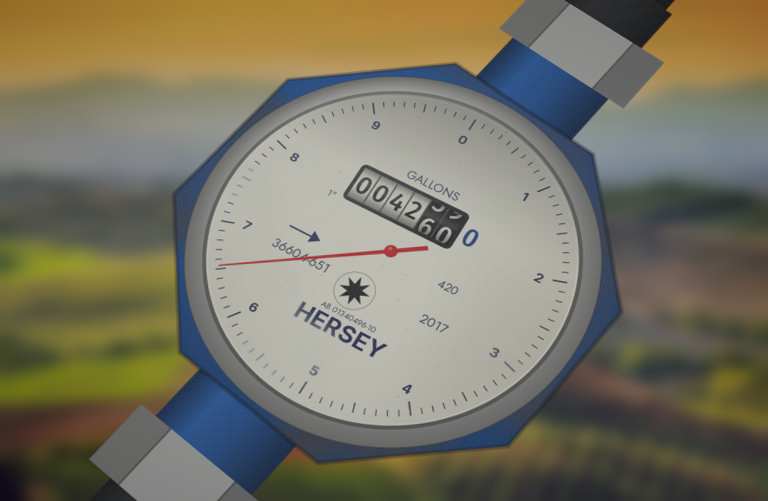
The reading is 42596.5 gal
